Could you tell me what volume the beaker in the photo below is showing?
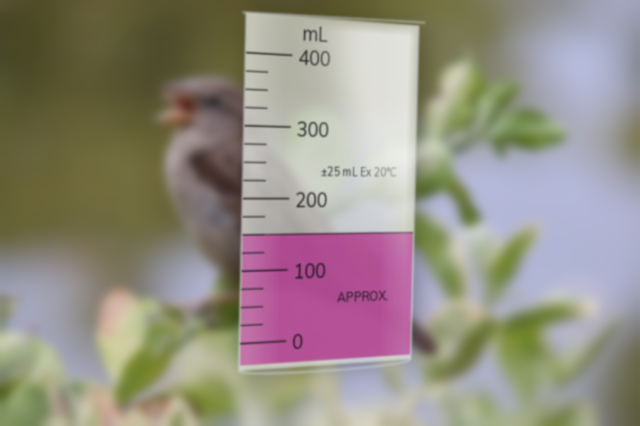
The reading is 150 mL
